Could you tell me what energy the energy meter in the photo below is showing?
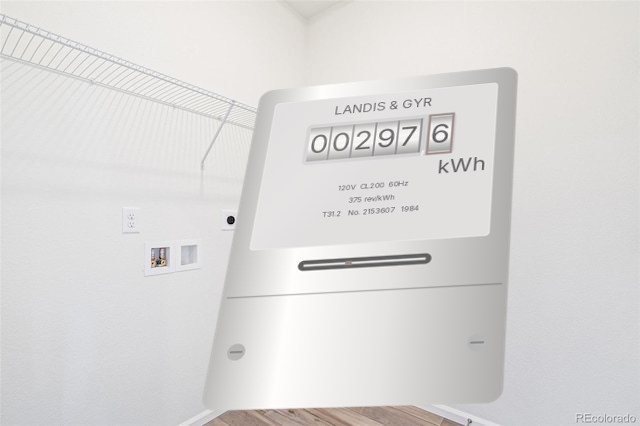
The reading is 297.6 kWh
